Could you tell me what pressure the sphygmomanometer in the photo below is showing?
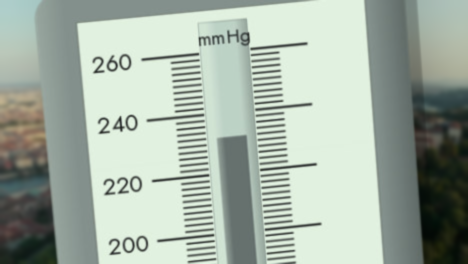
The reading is 232 mmHg
